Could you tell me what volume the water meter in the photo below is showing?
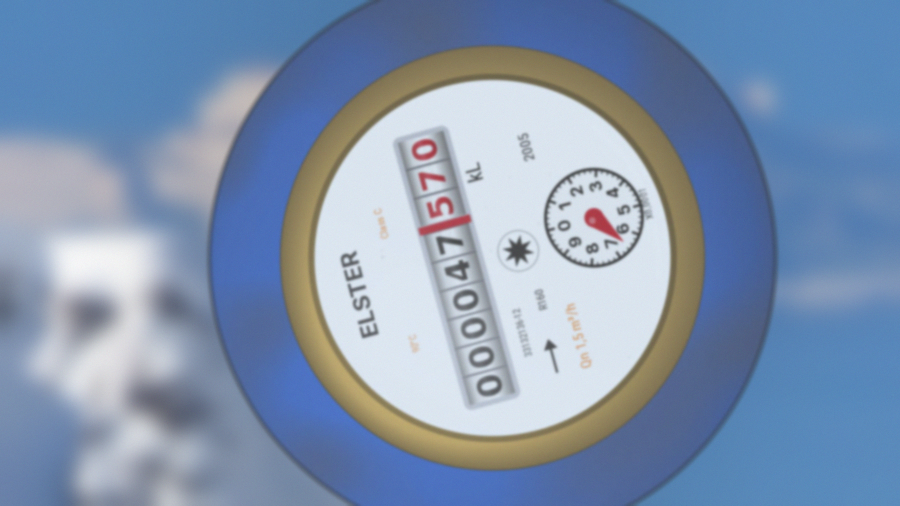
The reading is 47.5706 kL
